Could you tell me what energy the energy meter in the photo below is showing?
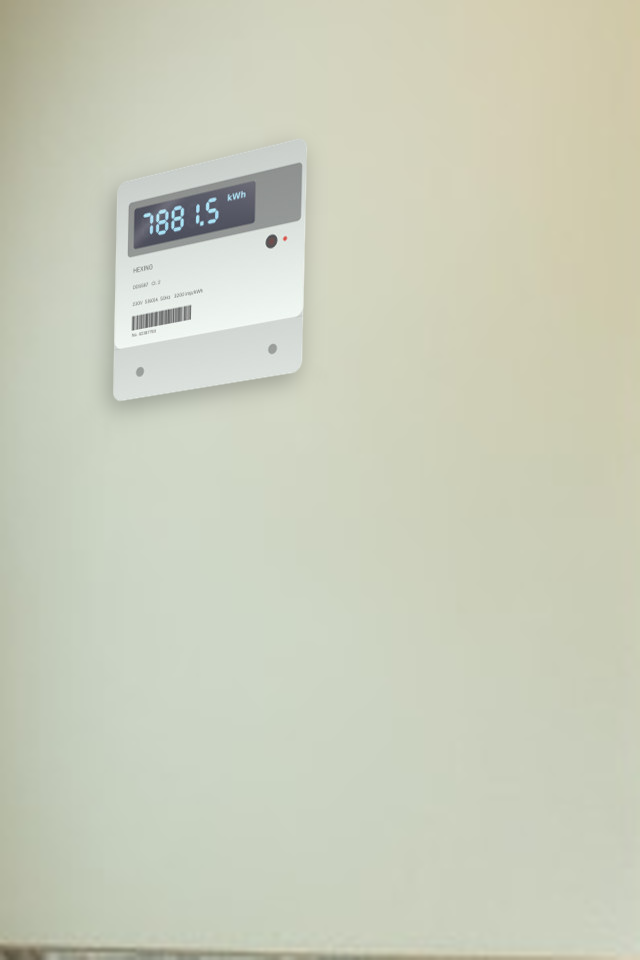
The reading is 7881.5 kWh
